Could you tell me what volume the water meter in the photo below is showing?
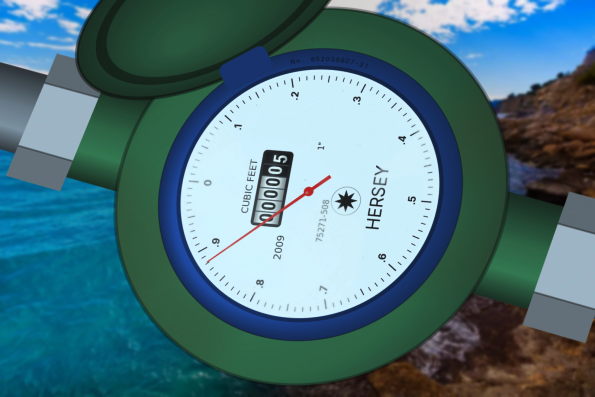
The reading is 4.88 ft³
